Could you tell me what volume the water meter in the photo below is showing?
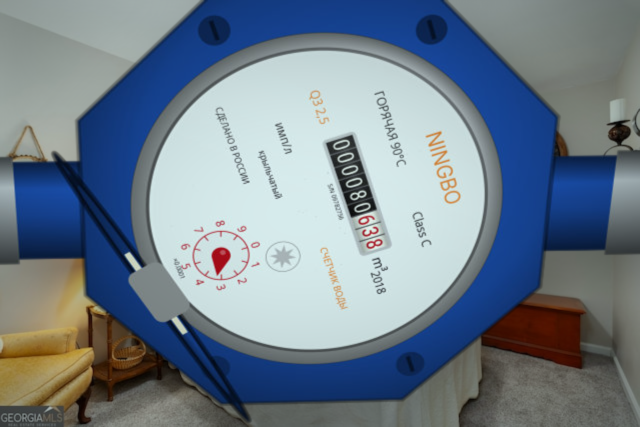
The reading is 80.6383 m³
